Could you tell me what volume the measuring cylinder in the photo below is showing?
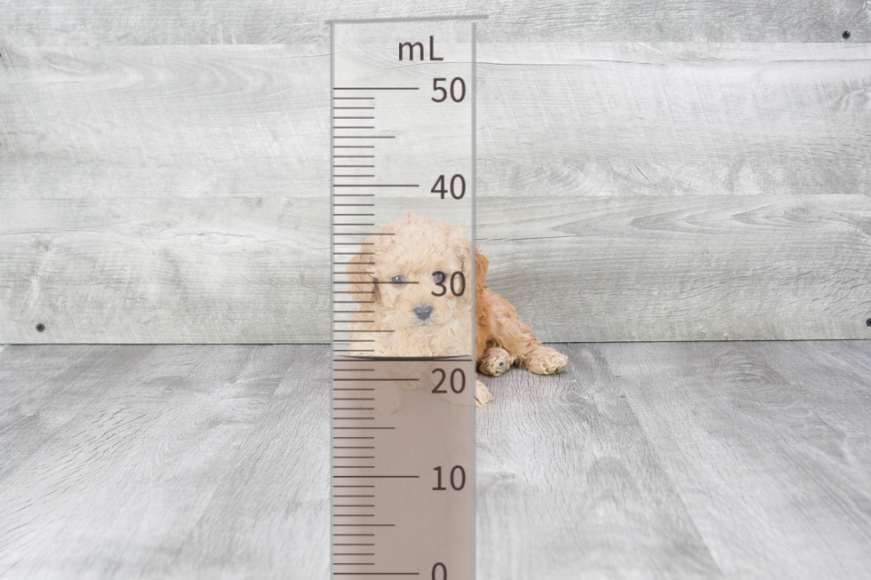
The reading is 22 mL
